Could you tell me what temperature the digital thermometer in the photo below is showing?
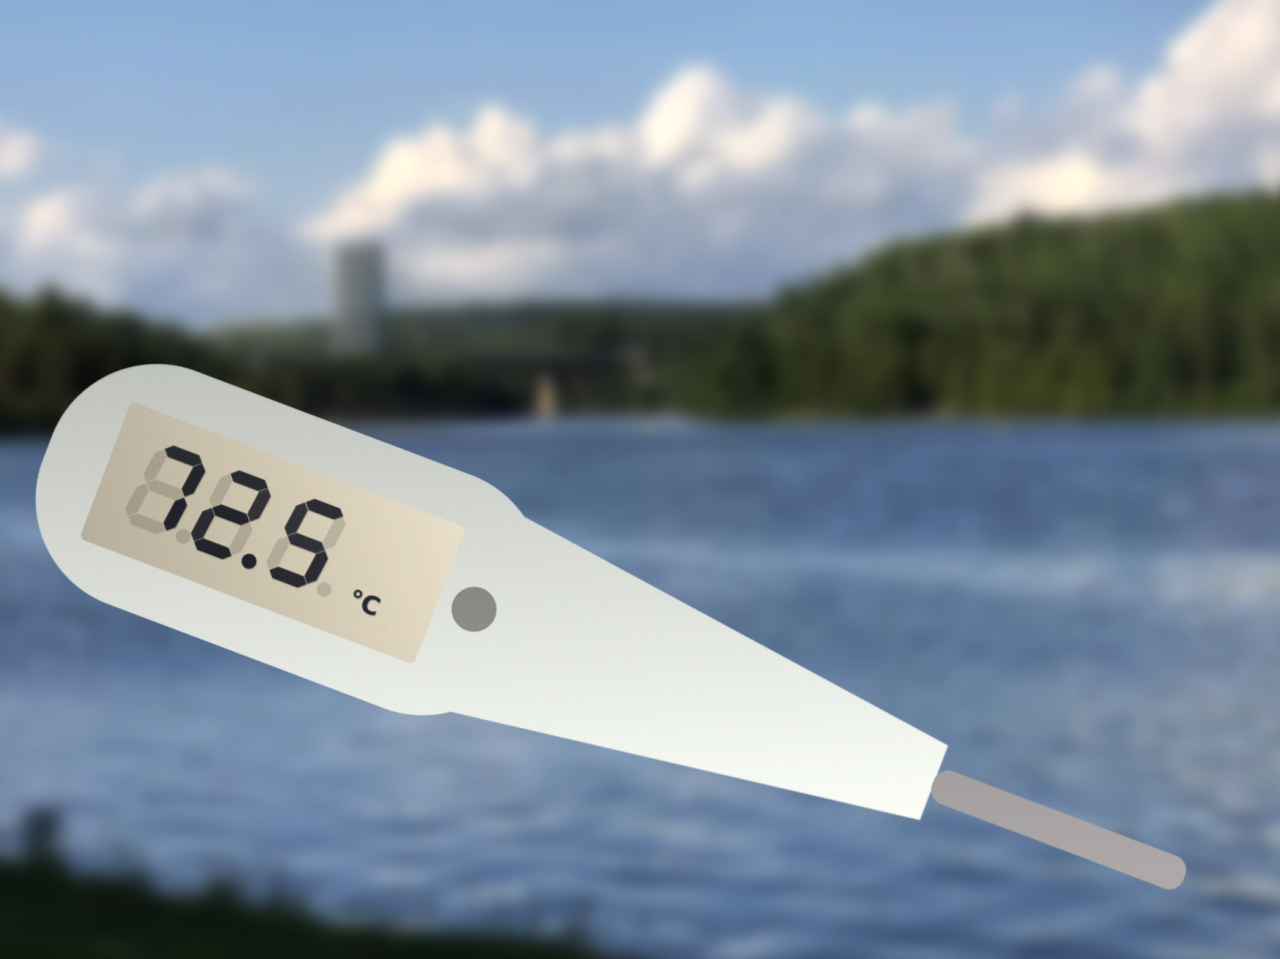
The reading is 72.5 °C
